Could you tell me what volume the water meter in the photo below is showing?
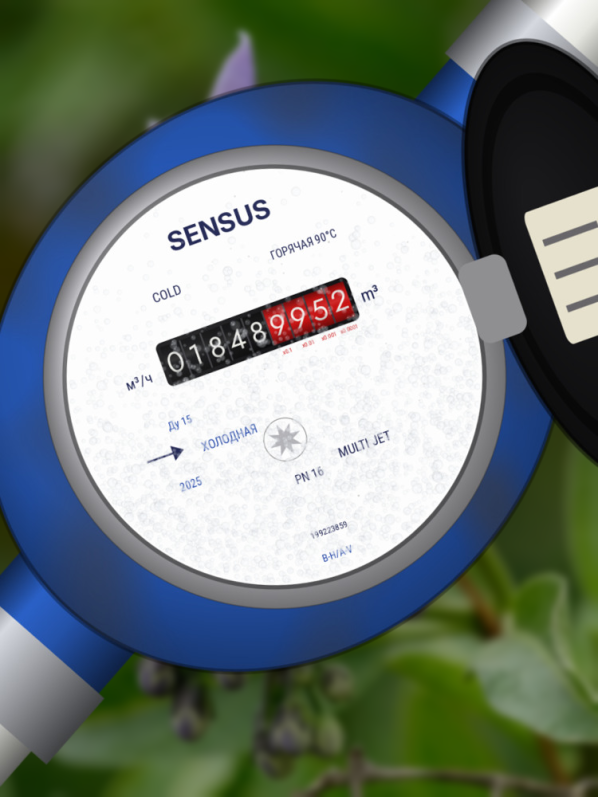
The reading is 1848.9952 m³
